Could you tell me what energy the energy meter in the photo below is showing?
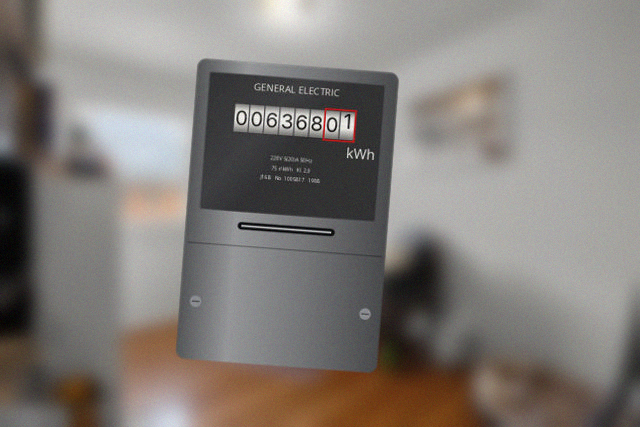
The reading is 6368.01 kWh
